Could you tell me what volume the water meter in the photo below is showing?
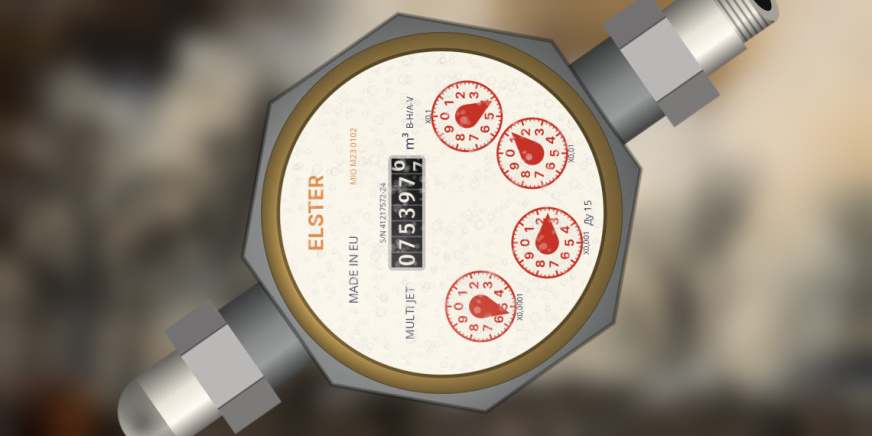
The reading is 753976.4125 m³
